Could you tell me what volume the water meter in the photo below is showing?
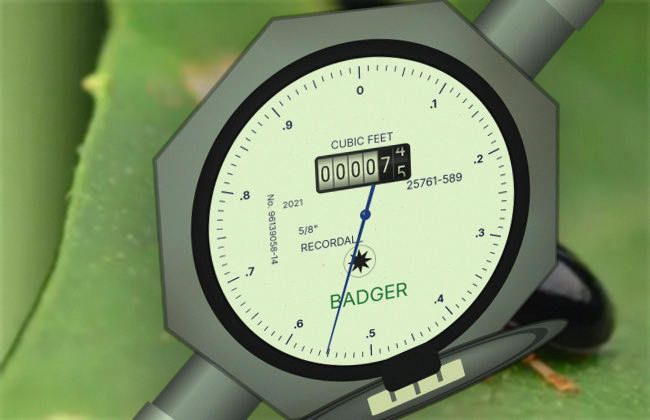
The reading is 74.55 ft³
